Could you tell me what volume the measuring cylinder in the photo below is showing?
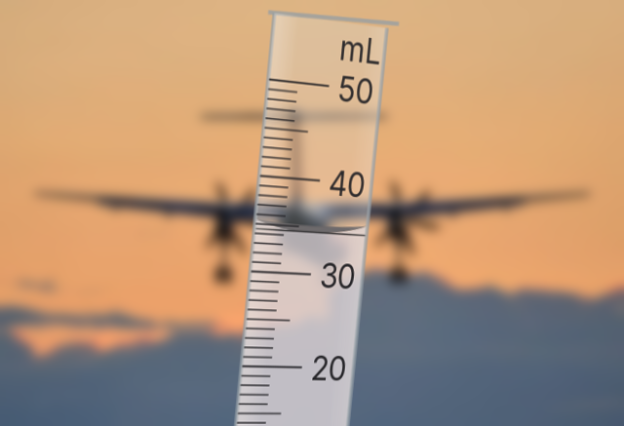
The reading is 34.5 mL
